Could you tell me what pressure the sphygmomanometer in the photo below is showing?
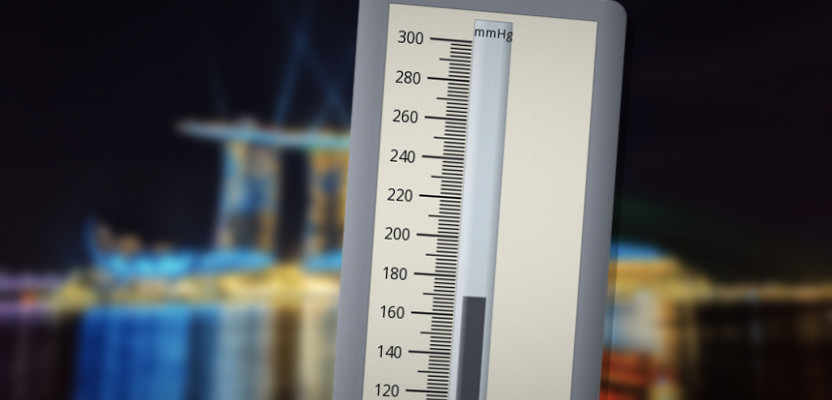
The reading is 170 mmHg
